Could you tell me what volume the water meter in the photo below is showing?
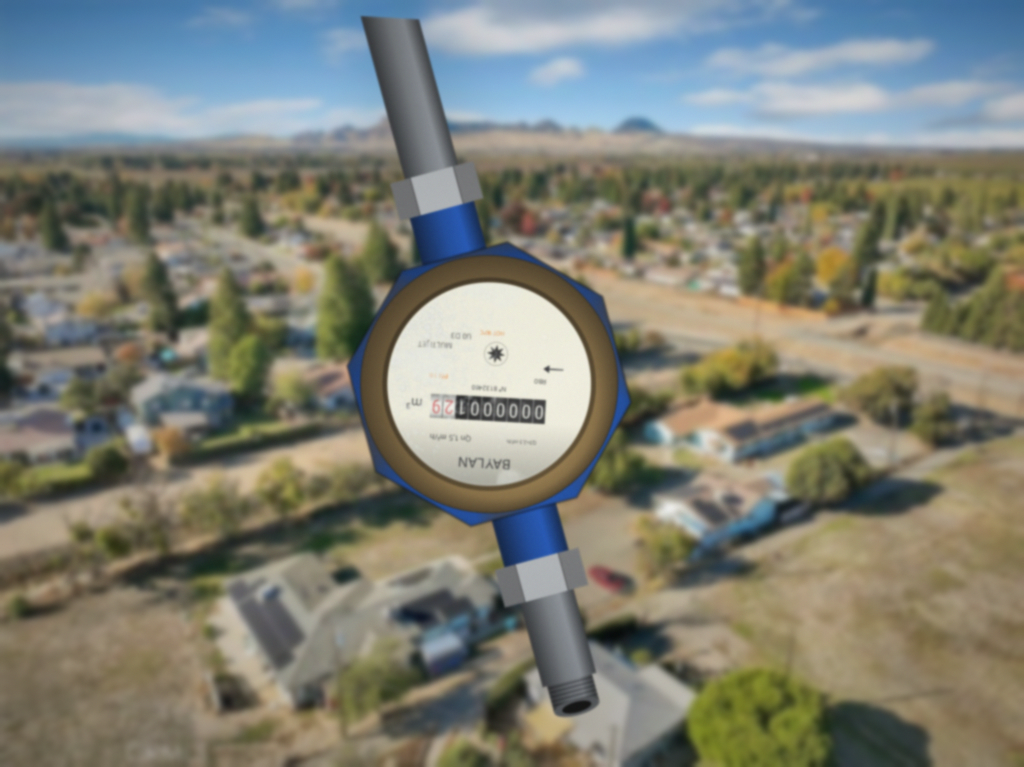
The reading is 1.29 m³
